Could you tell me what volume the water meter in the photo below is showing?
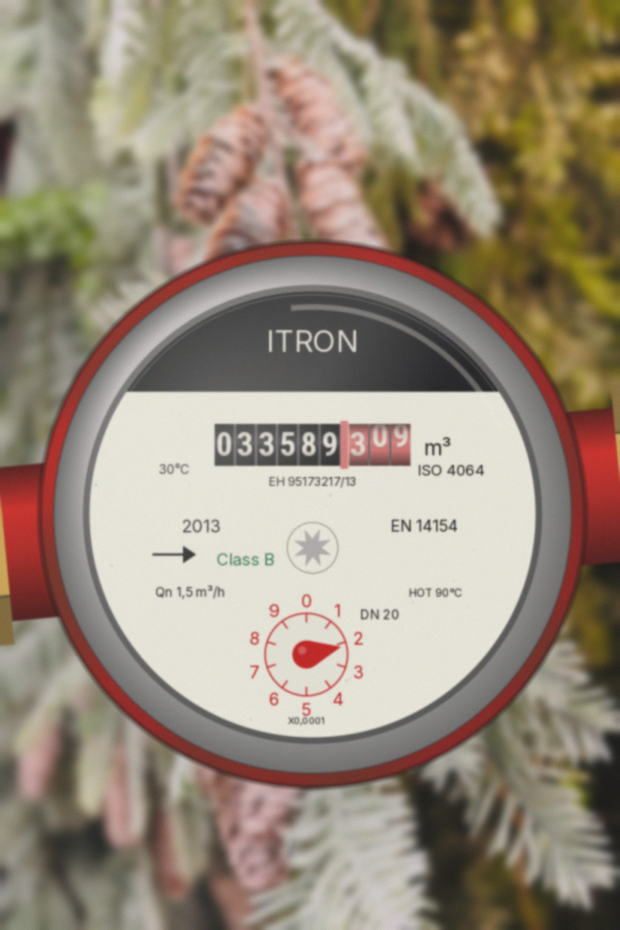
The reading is 33589.3092 m³
